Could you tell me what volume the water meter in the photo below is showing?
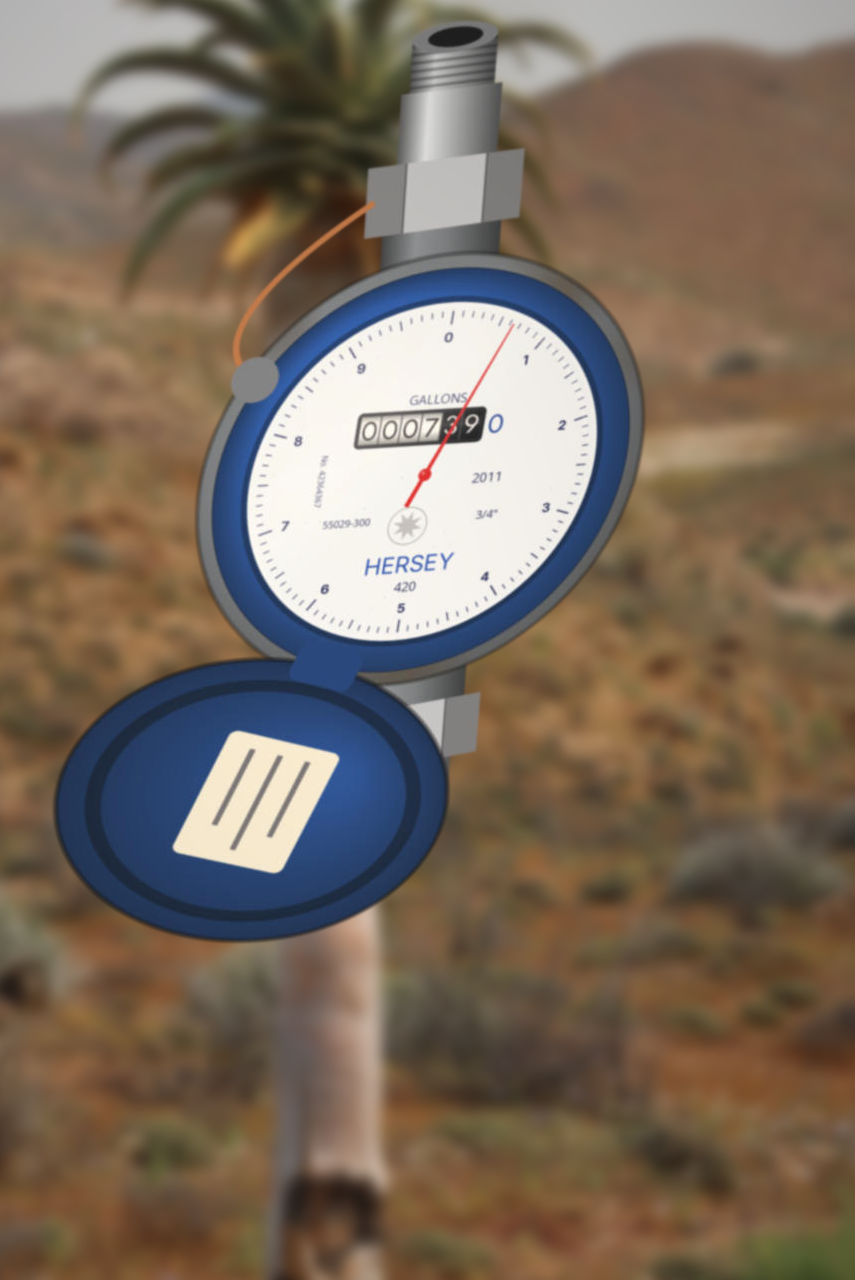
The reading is 7390.6 gal
